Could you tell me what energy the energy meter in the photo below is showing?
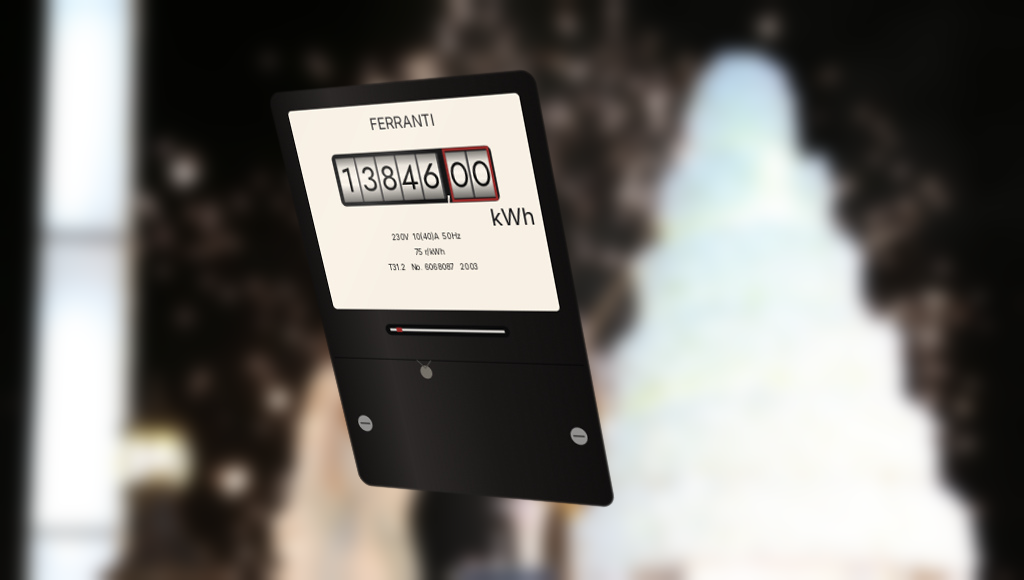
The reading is 13846.00 kWh
